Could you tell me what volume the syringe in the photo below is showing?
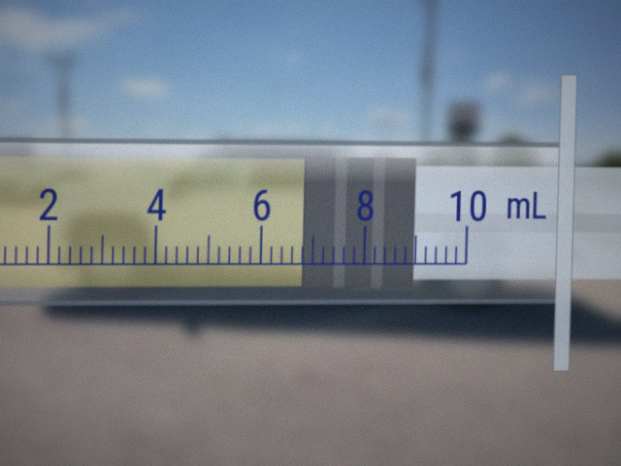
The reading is 6.8 mL
